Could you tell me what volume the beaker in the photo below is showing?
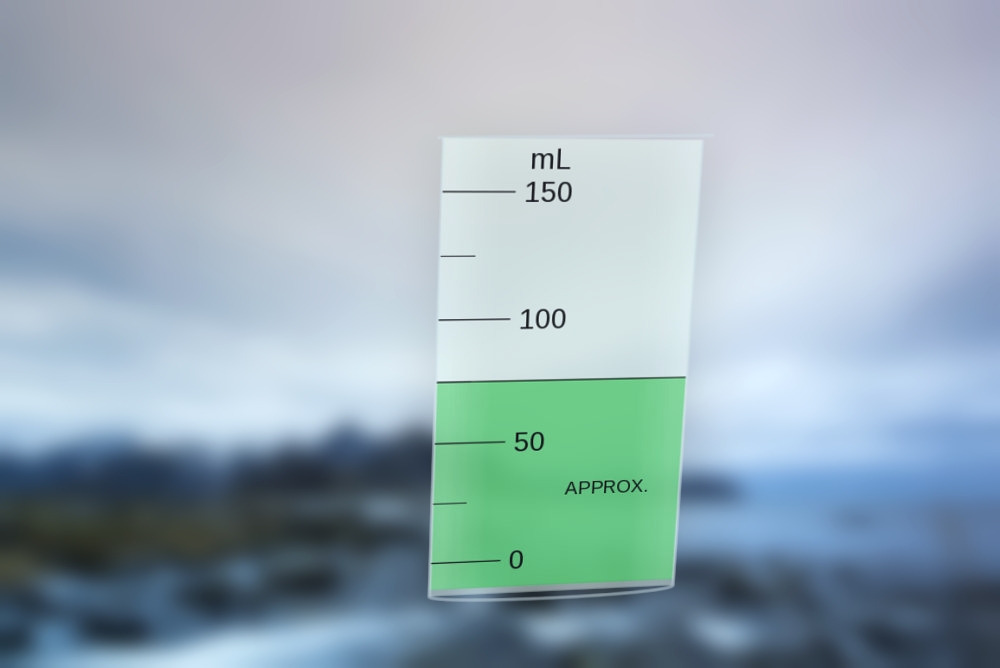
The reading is 75 mL
